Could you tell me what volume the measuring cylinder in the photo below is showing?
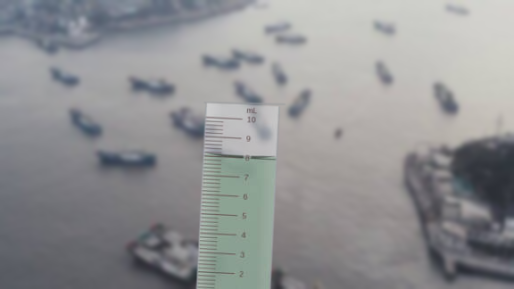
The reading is 8 mL
